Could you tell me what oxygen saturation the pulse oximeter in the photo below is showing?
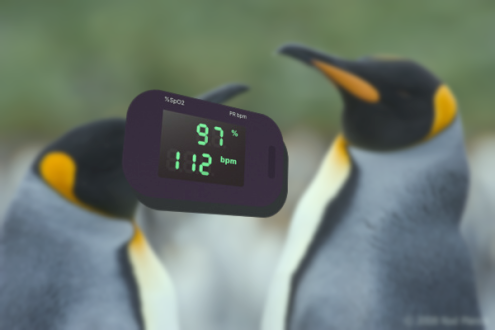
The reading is 97 %
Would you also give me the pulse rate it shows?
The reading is 112 bpm
